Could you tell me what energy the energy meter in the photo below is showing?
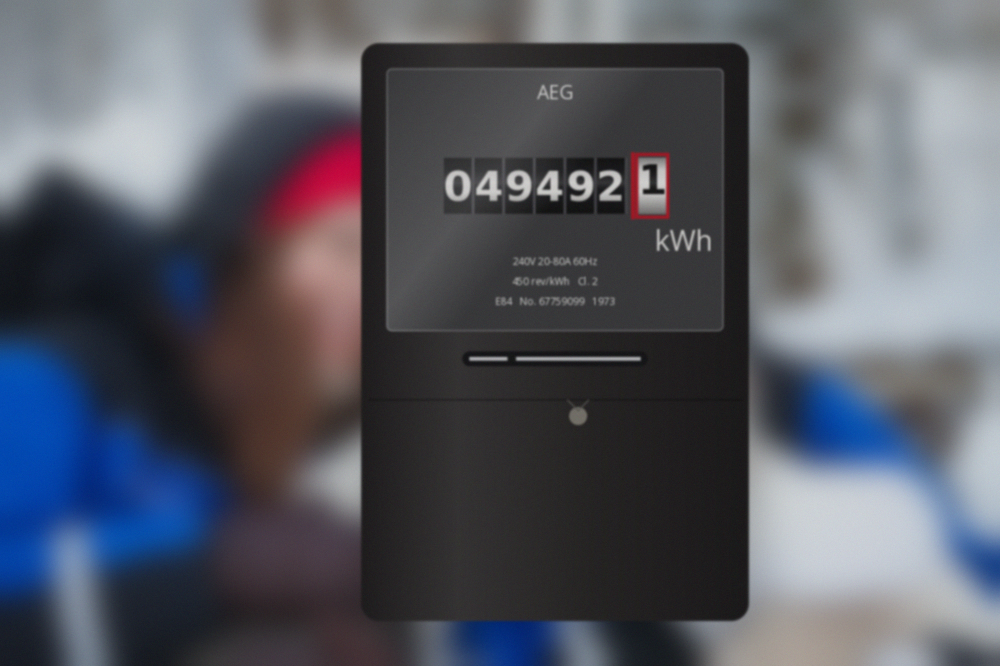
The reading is 49492.1 kWh
